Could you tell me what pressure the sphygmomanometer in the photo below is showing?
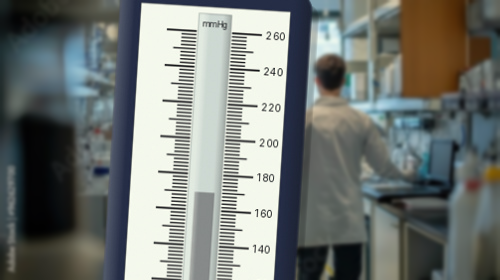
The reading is 170 mmHg
